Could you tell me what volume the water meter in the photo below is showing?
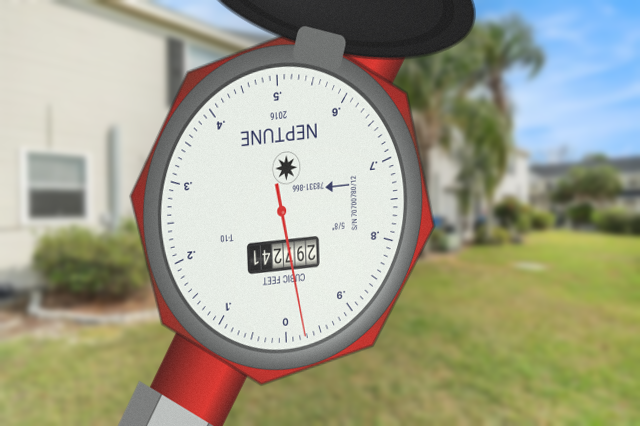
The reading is 297240.97 ft³
